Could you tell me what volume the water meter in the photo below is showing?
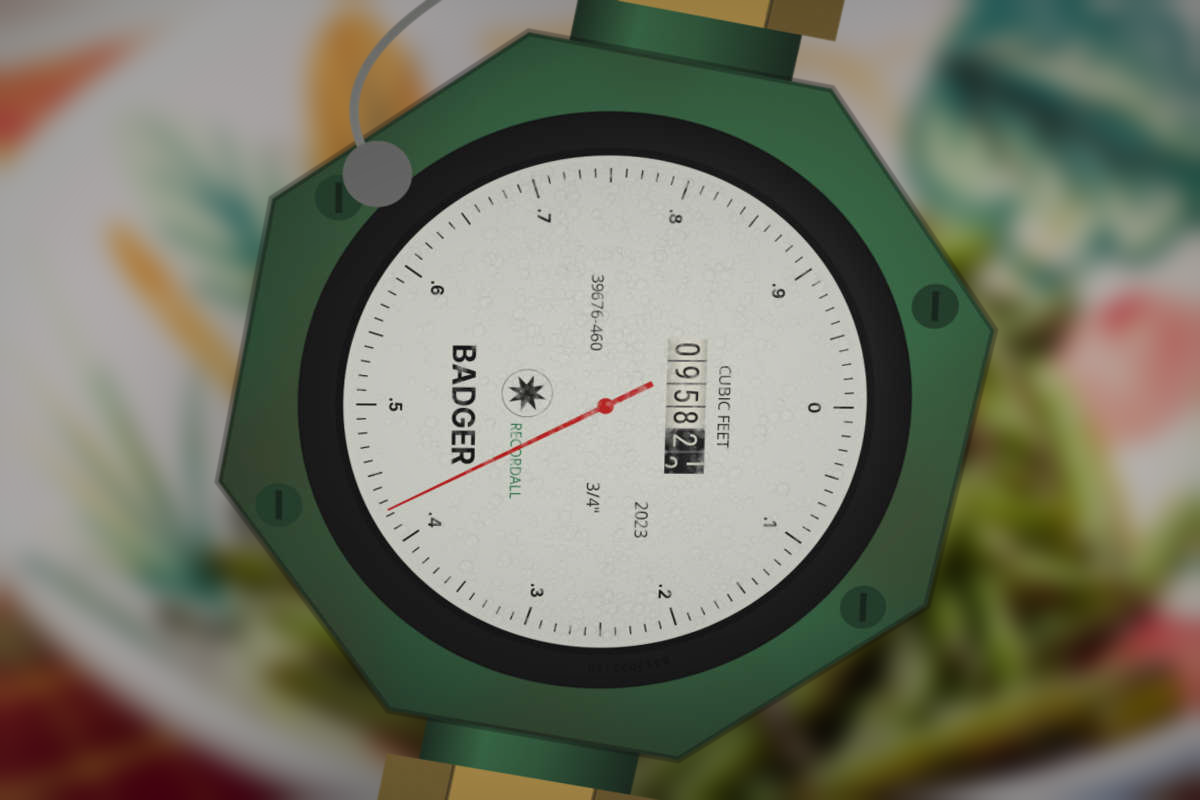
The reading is 95821.42 ft³
